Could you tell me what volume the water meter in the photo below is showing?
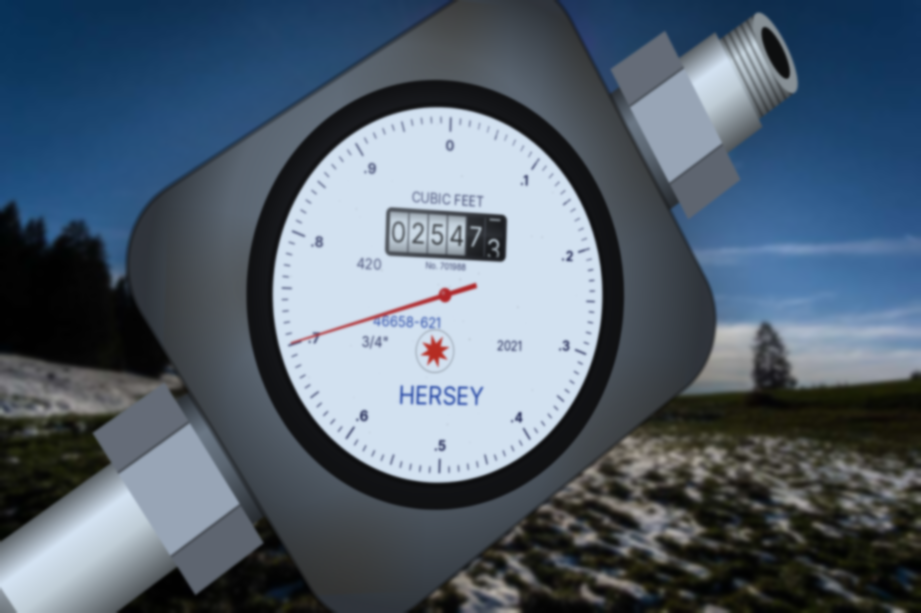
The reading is 25472.70 ft³
